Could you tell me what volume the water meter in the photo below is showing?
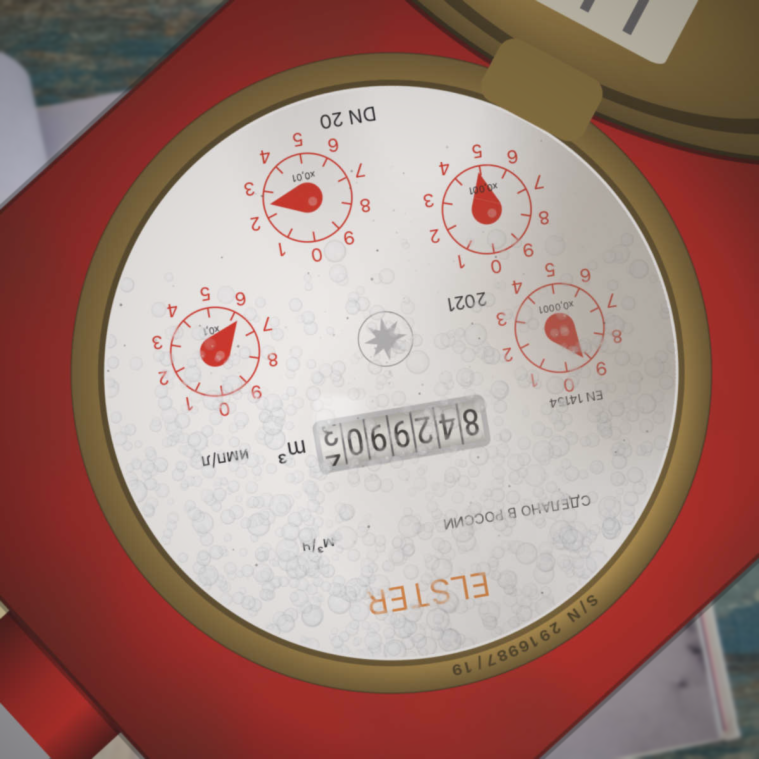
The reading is 8429902.6249 m³
